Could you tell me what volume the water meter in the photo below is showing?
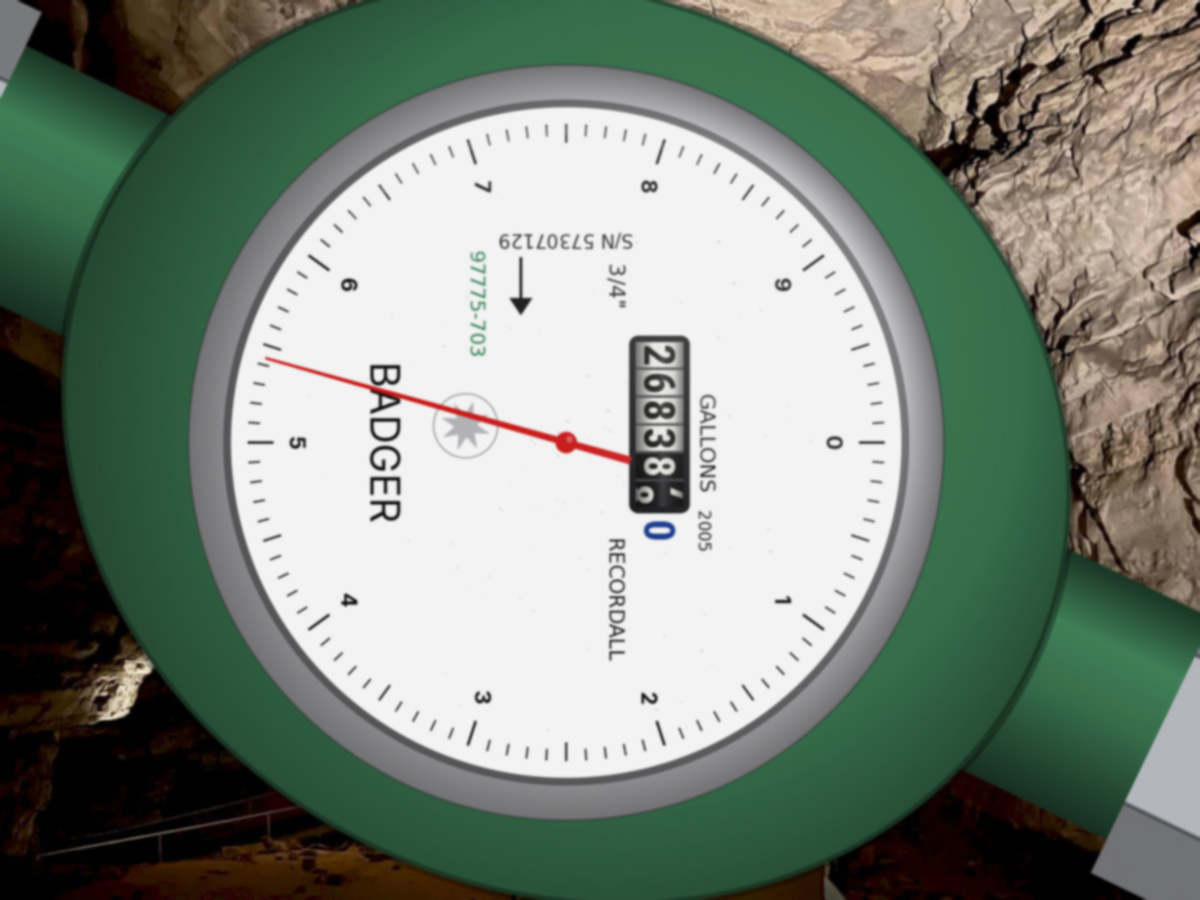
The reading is 2683875.4 gal
